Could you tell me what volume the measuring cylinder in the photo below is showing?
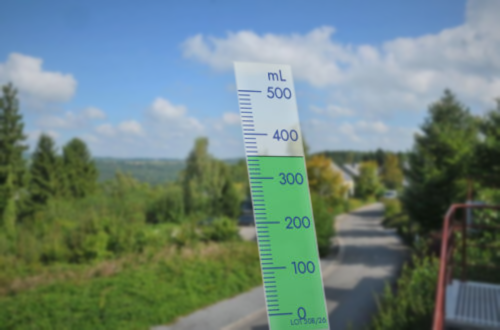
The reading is 350 mL
